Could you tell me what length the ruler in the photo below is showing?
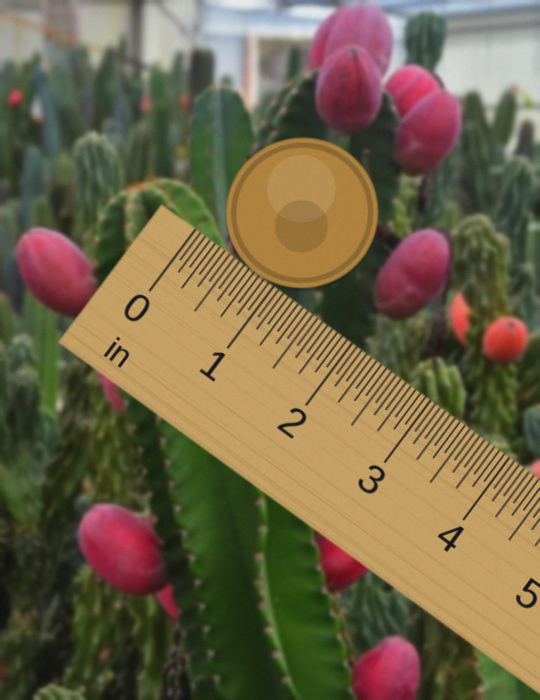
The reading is 1.5625 in
